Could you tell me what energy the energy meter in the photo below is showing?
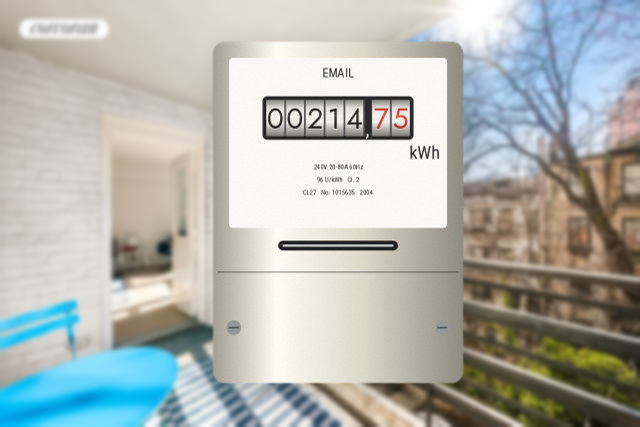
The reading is 214.75 kWh
